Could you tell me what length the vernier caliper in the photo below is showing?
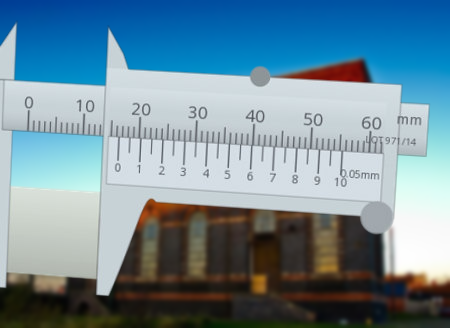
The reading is 16.4 mm
